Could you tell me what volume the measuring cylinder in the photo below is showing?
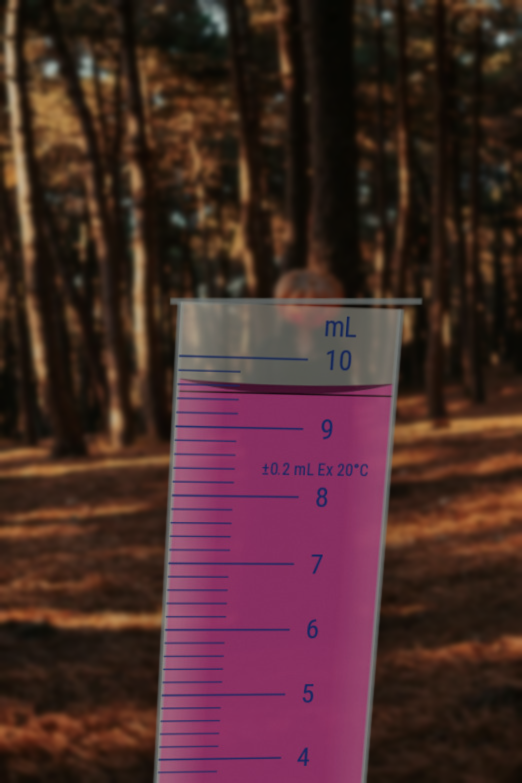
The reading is 9.5 mL
